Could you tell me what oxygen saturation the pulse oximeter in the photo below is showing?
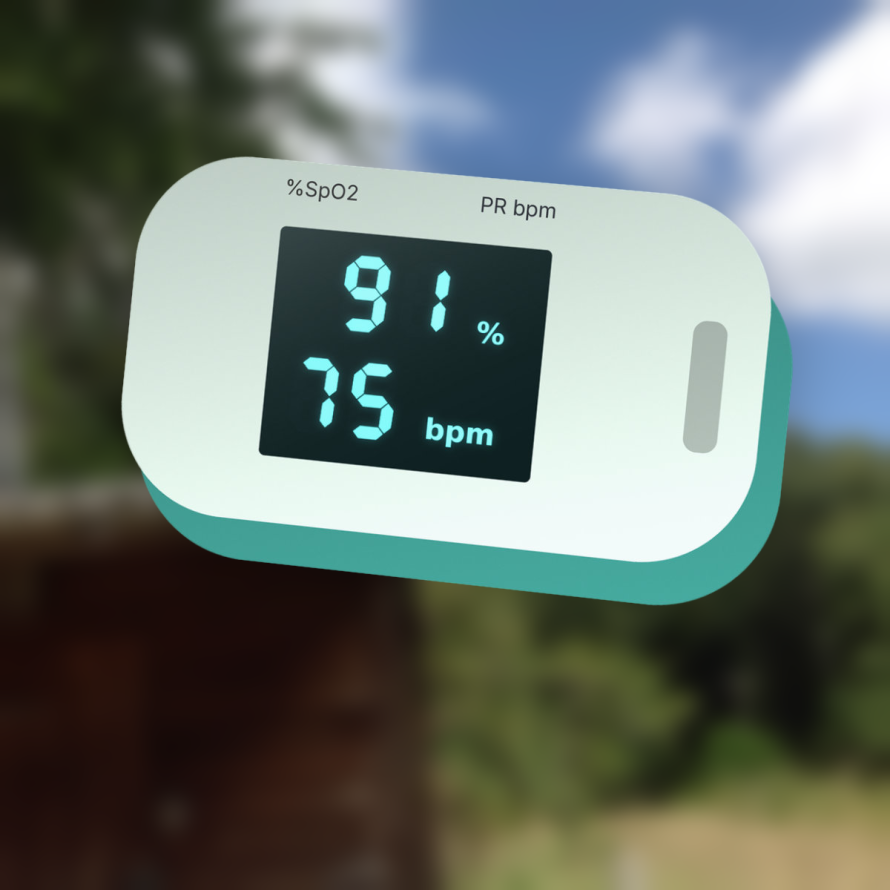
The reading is 91 %
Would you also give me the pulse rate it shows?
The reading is 75 bpm
